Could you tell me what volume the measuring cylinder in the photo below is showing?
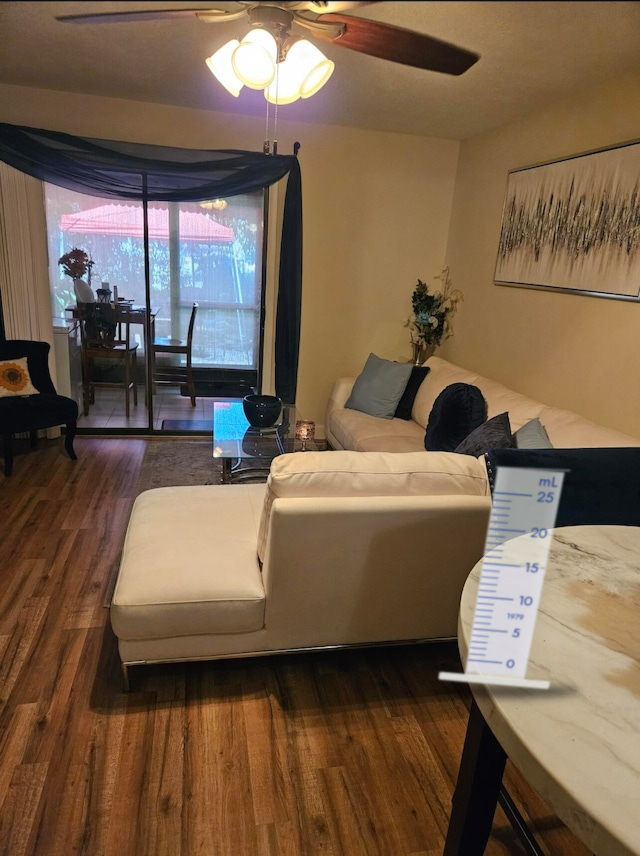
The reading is 15 mL
